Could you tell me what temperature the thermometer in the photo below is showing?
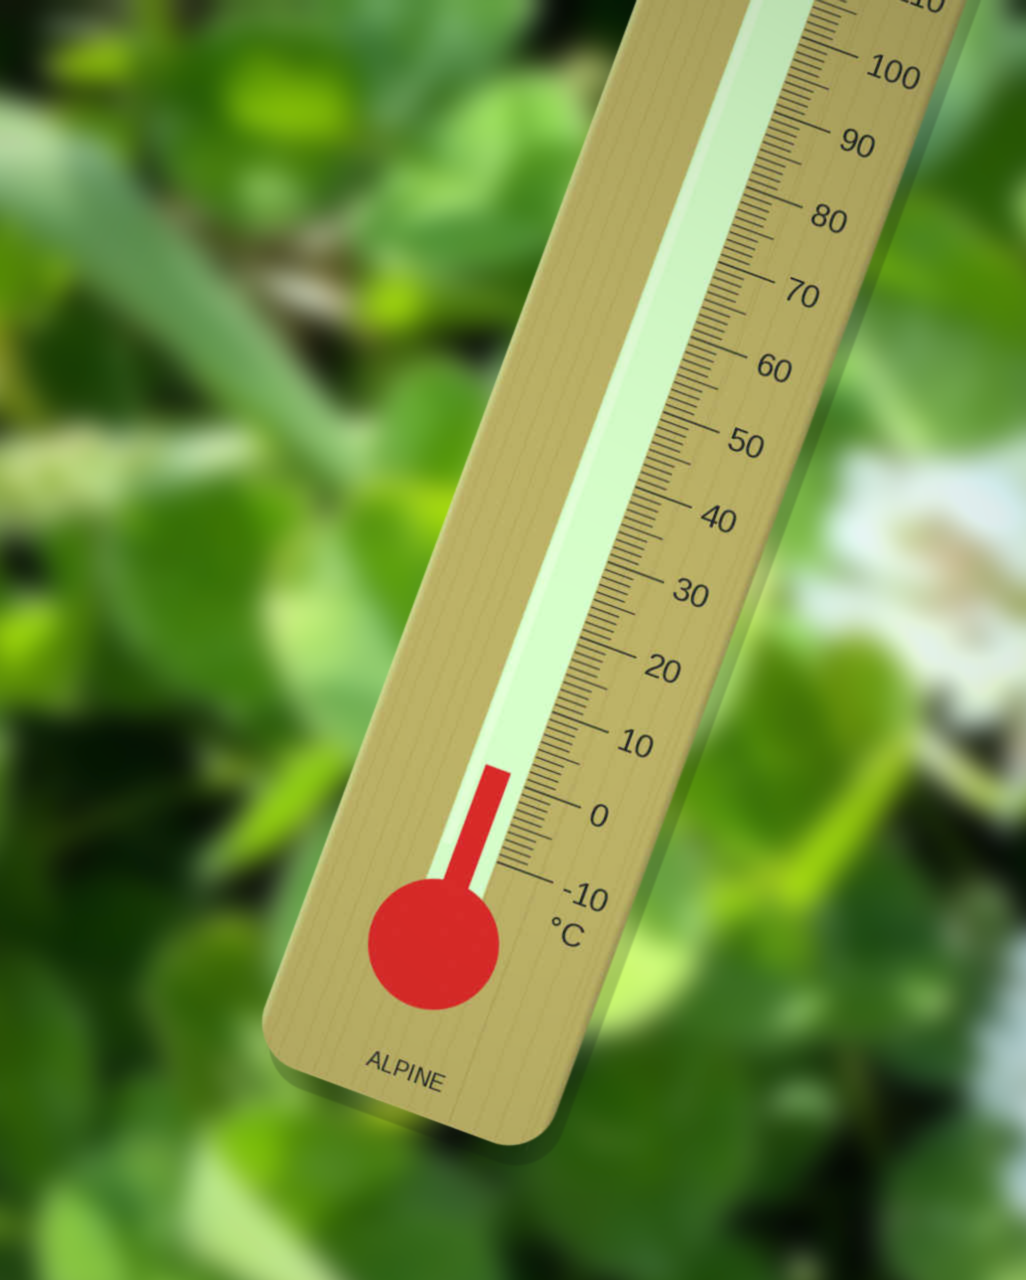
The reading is 1 °C
